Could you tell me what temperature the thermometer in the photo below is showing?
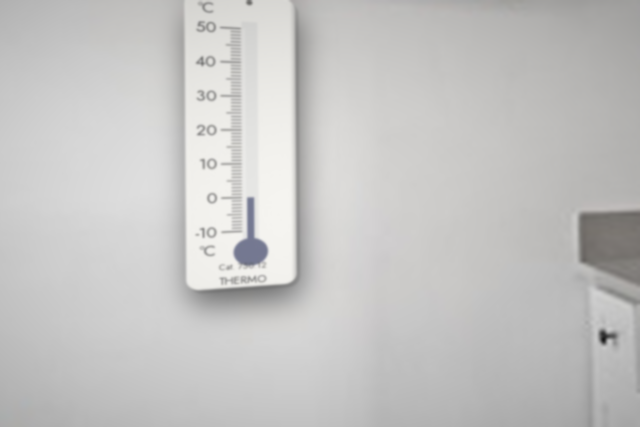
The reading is 0 °C
